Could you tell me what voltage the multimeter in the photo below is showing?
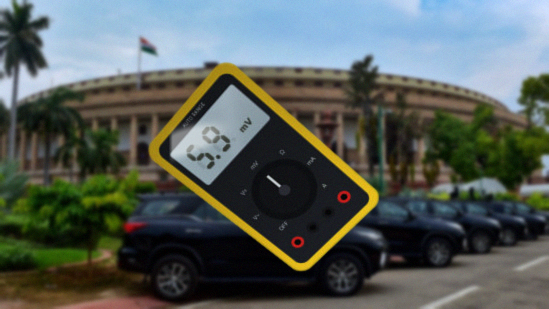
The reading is 5.9 mV
